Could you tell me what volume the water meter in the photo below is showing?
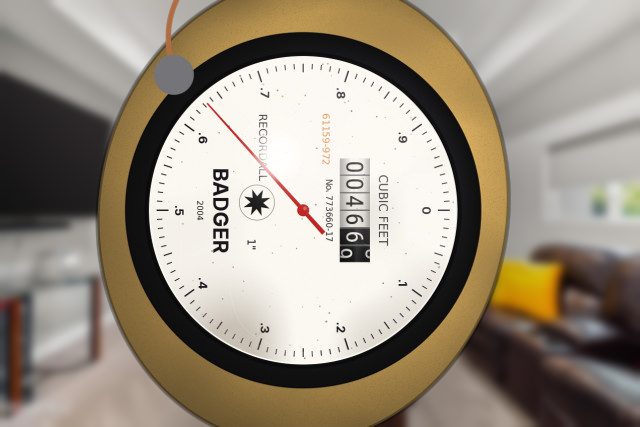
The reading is 4668.63 ft³
